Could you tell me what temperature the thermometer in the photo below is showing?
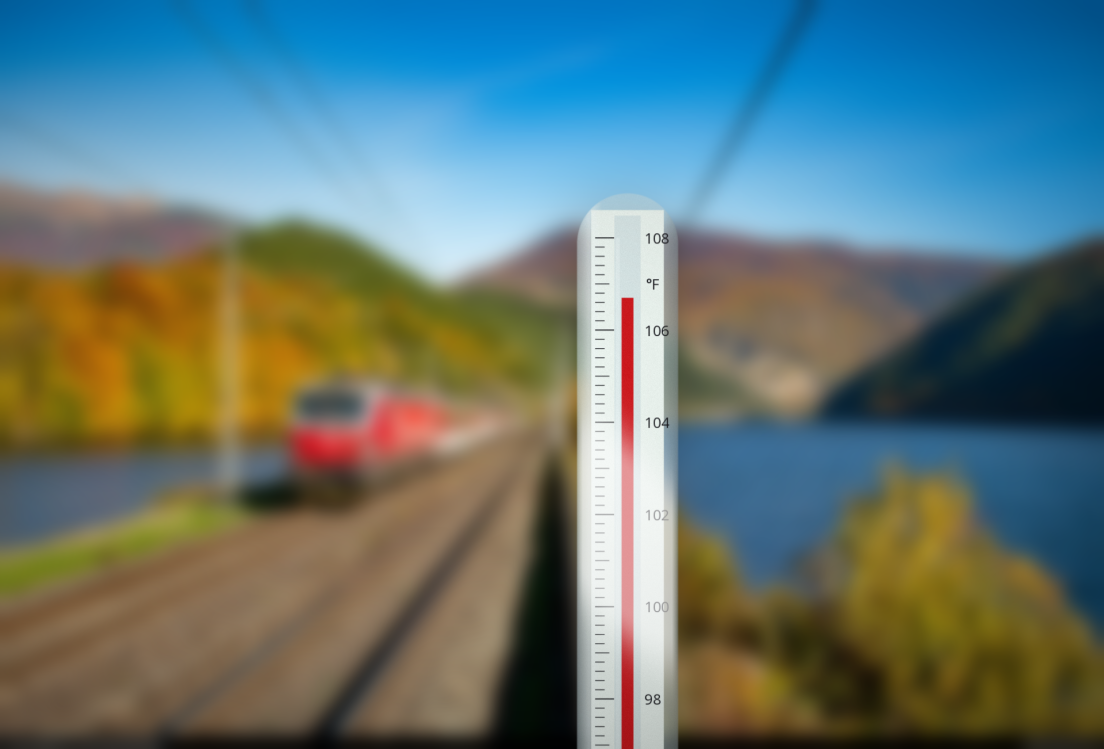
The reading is 106.7 °F
